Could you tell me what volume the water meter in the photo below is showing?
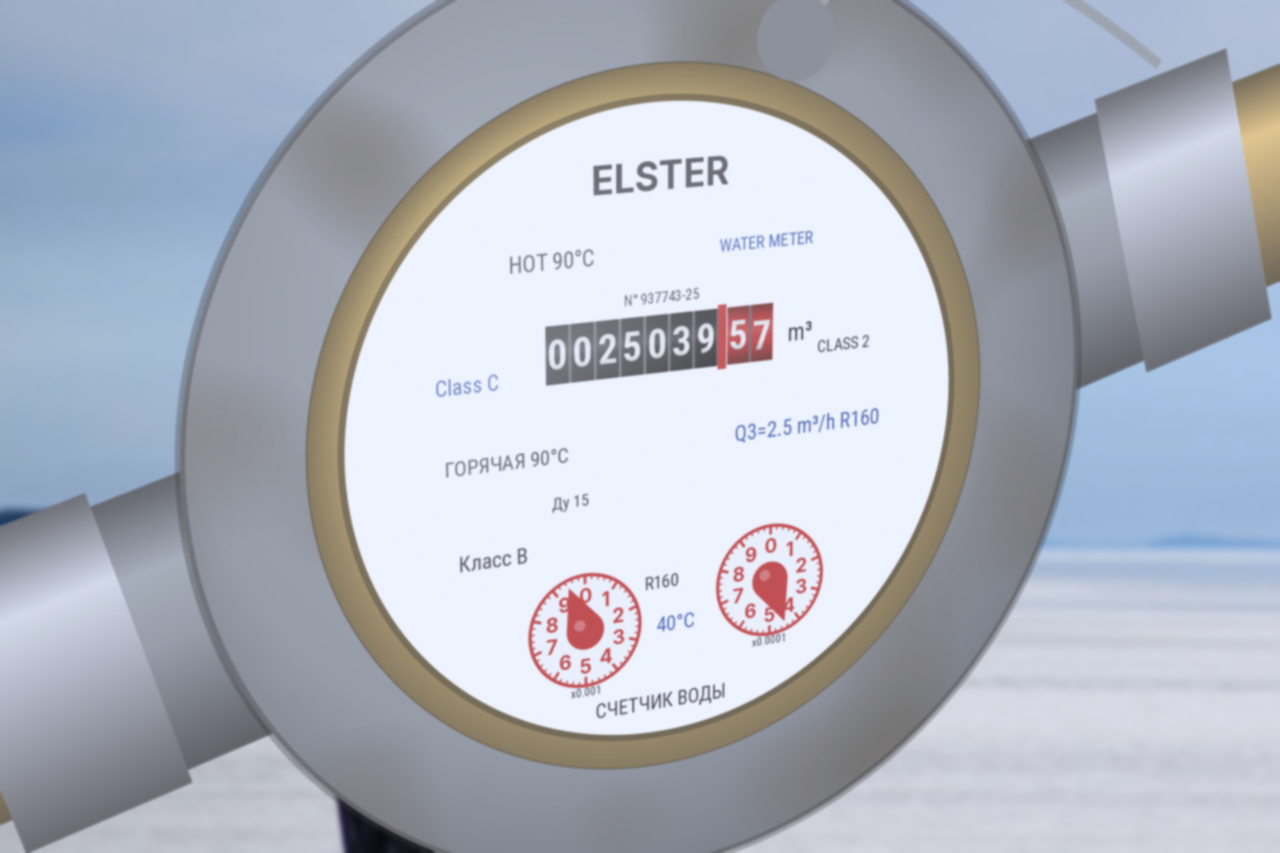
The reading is 25039.5694 m³
